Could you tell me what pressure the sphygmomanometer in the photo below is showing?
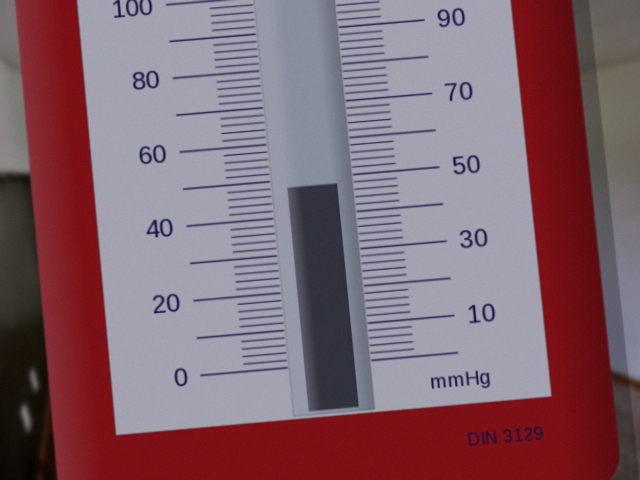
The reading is 48 mmHg
